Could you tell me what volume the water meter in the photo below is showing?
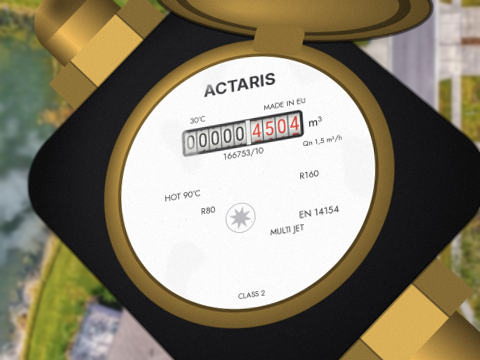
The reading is 0.4504 m³
